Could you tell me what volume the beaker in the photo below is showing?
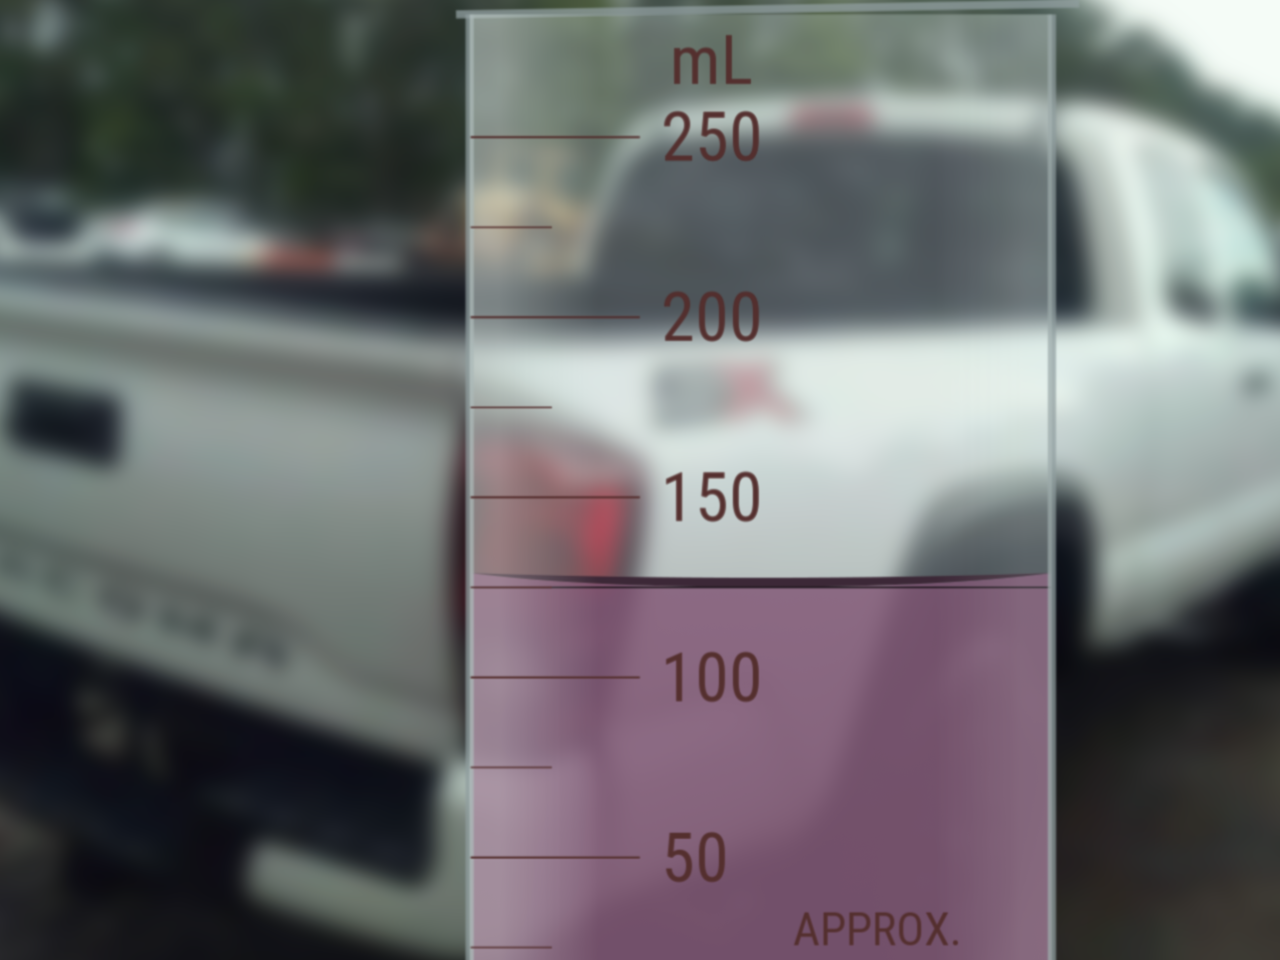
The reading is 125 mL
